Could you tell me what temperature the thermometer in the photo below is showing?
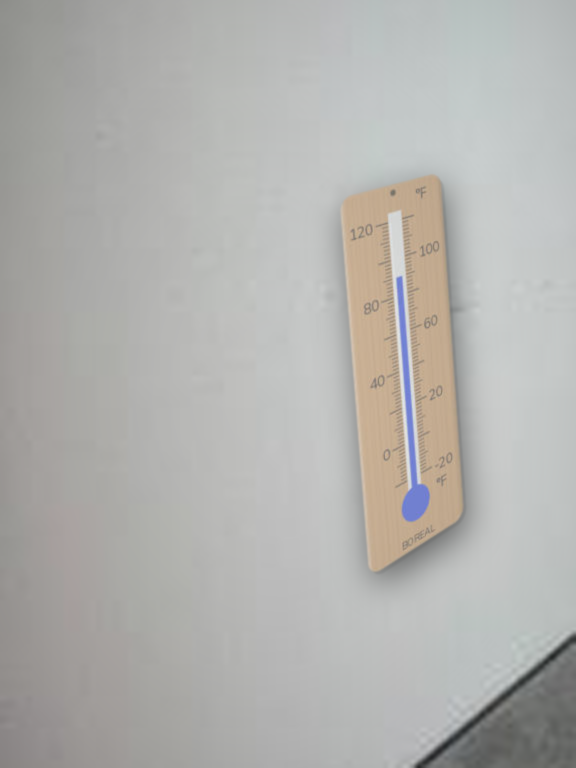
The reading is 90 °F
